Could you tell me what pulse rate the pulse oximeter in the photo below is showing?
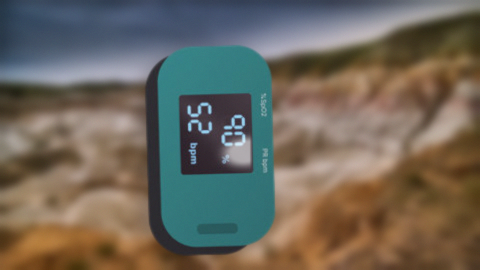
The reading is 52 bpm
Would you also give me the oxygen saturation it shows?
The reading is 90 %
